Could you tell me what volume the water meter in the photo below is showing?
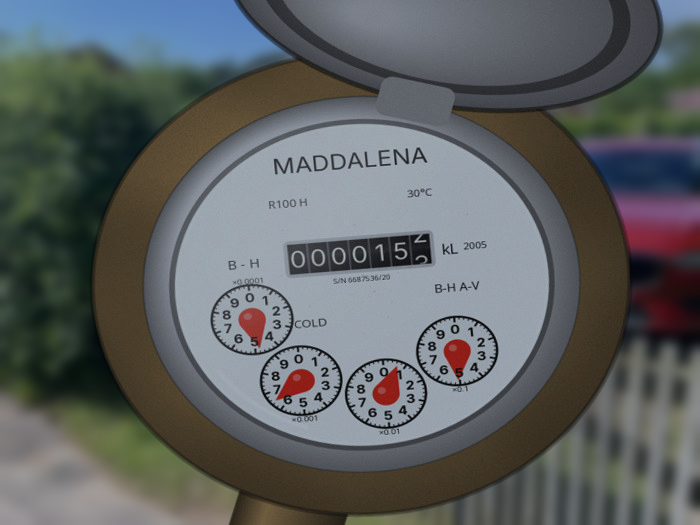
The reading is 152.5064 kL
